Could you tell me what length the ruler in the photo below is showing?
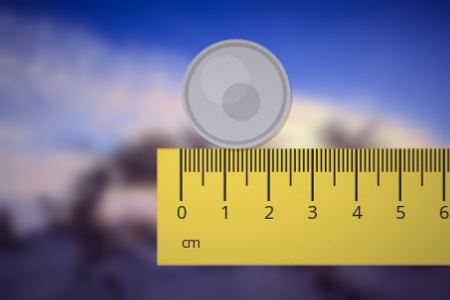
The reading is 2.5 cm
